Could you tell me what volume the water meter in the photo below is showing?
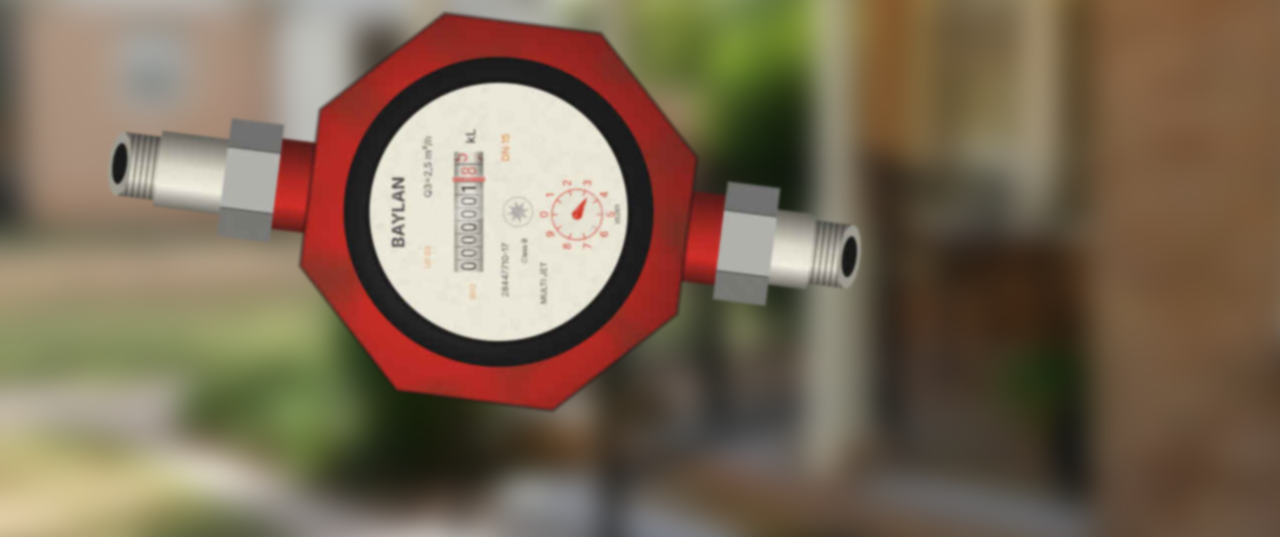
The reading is 1.853 kL
